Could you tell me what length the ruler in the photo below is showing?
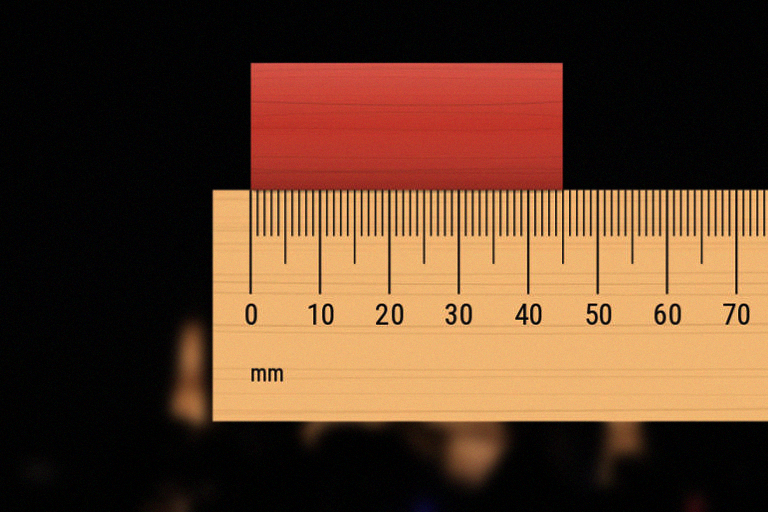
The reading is 45 mm
